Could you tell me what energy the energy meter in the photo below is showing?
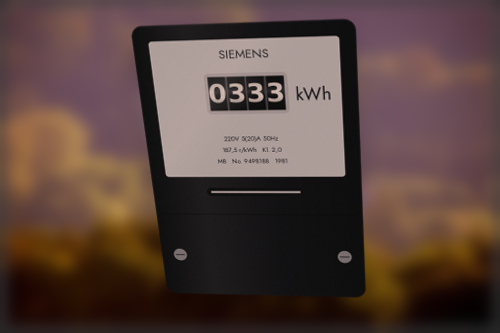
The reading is 333 kWh
